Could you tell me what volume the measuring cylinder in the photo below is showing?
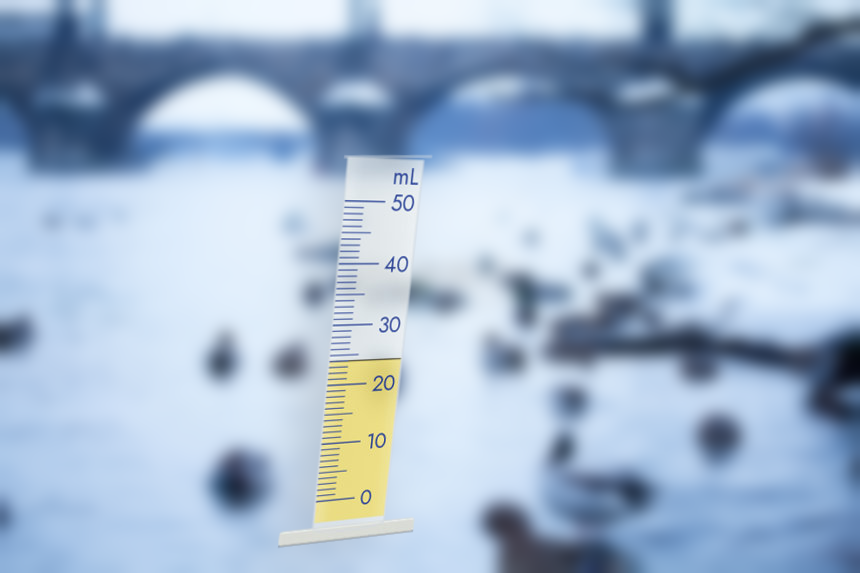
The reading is 24 mL
